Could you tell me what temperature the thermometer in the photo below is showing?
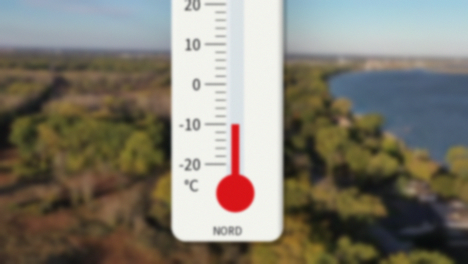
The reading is -10 °C
